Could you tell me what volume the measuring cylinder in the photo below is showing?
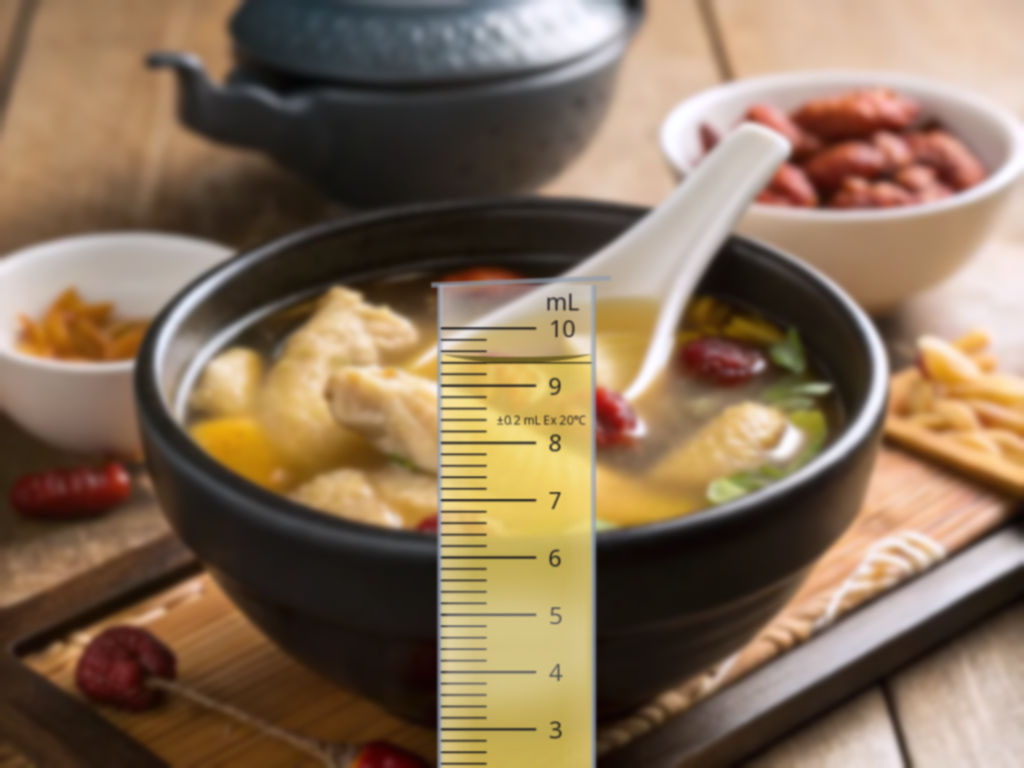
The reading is 9.4 mL
